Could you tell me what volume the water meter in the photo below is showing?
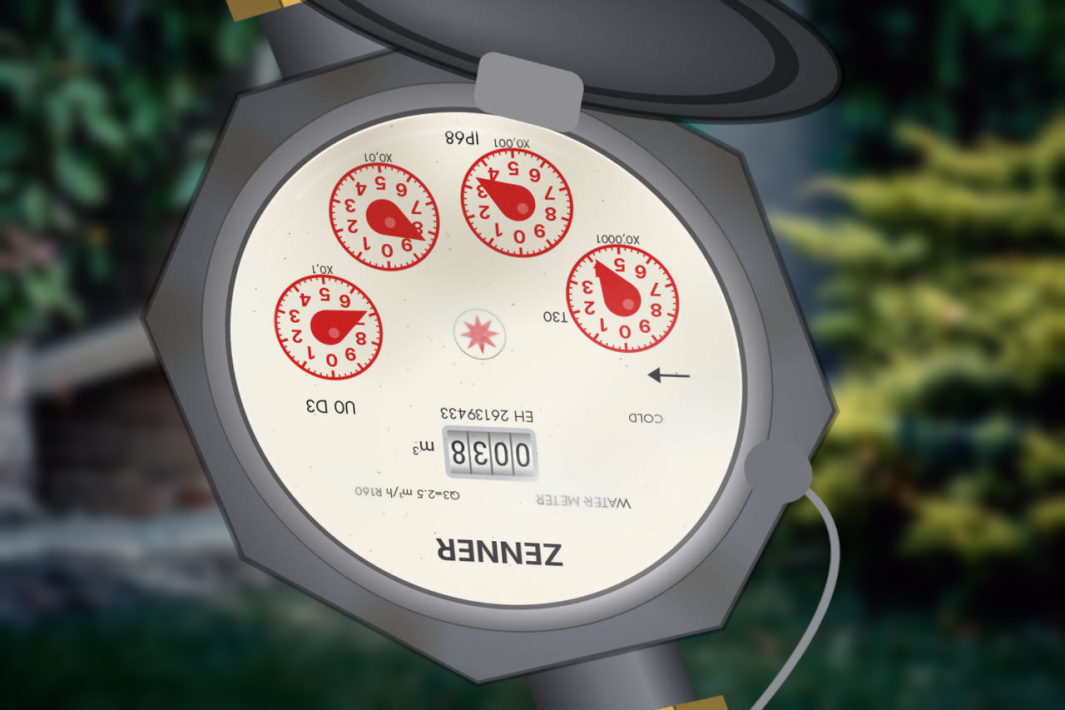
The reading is 38.6834 m³
